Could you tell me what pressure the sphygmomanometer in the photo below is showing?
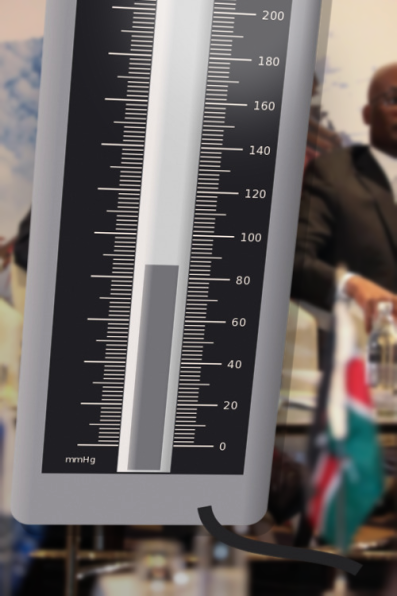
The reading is 86 mmHg
